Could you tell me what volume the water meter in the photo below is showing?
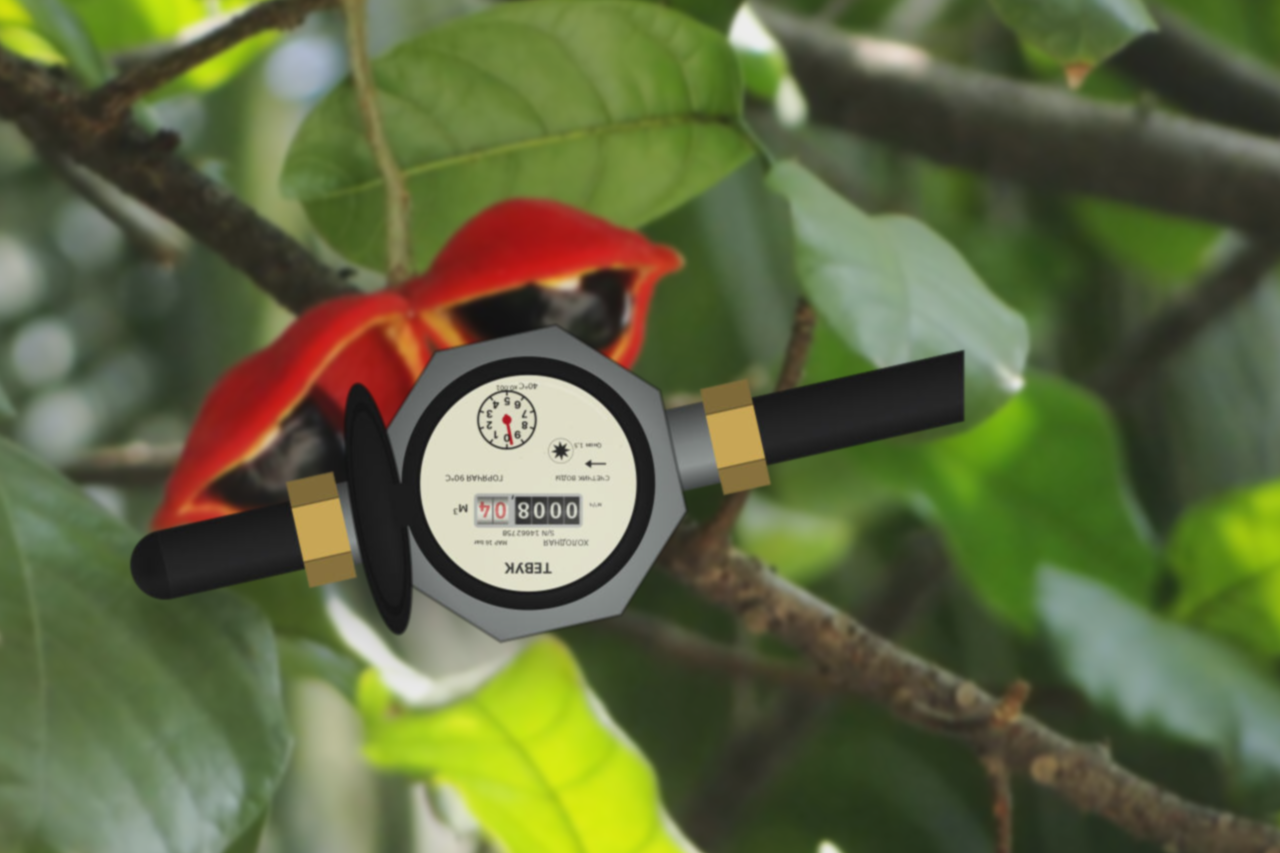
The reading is 8.039 m³
